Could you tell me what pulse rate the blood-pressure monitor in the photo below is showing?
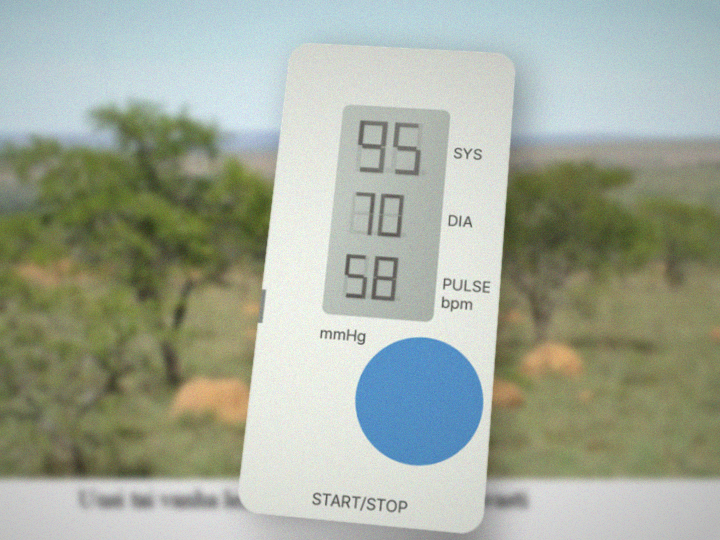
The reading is 58 bpm
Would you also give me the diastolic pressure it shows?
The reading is 70 mmHg
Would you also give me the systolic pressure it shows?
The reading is 95 mmHg
